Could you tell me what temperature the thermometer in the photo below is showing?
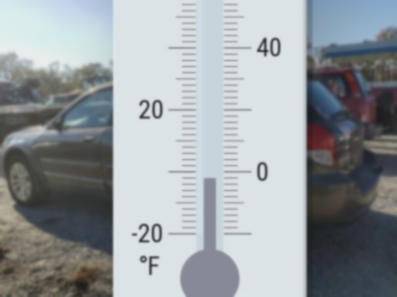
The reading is -2 °F
